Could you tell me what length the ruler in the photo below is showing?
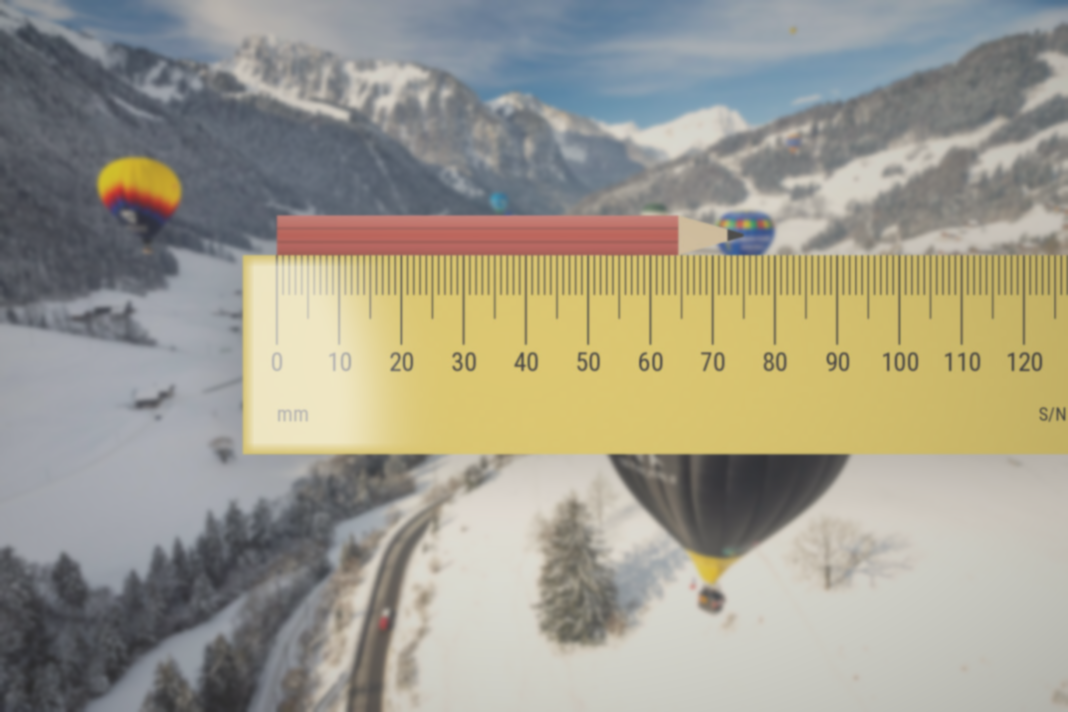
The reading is 75 mm
